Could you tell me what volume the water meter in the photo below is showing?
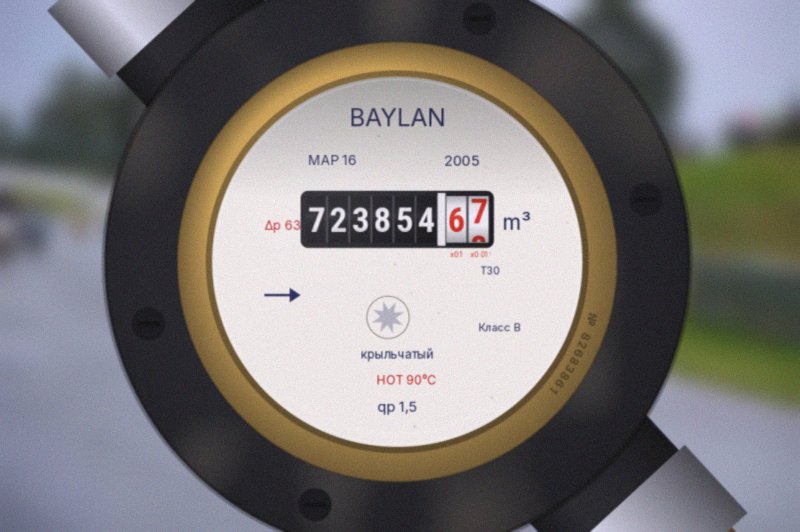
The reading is 723854.67 m³
